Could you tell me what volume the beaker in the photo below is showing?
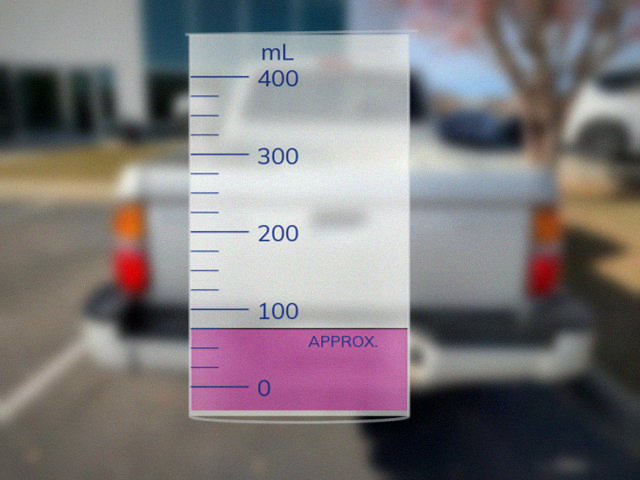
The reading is 75 mL
